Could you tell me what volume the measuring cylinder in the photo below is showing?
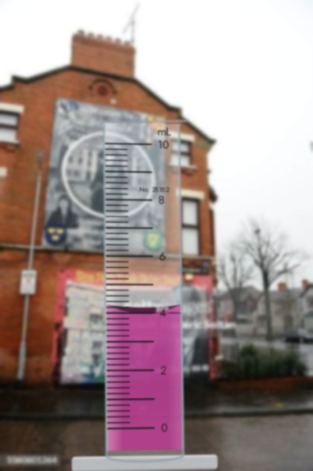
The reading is 4 mL
